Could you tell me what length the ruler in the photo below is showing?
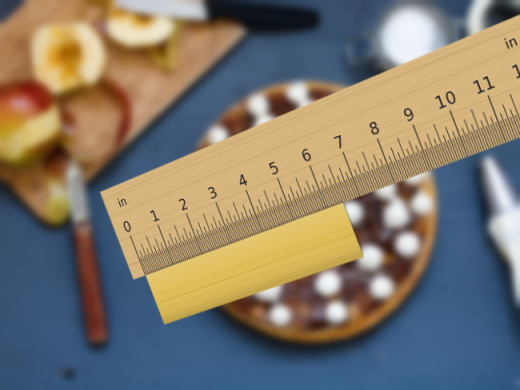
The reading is 6.5 in
